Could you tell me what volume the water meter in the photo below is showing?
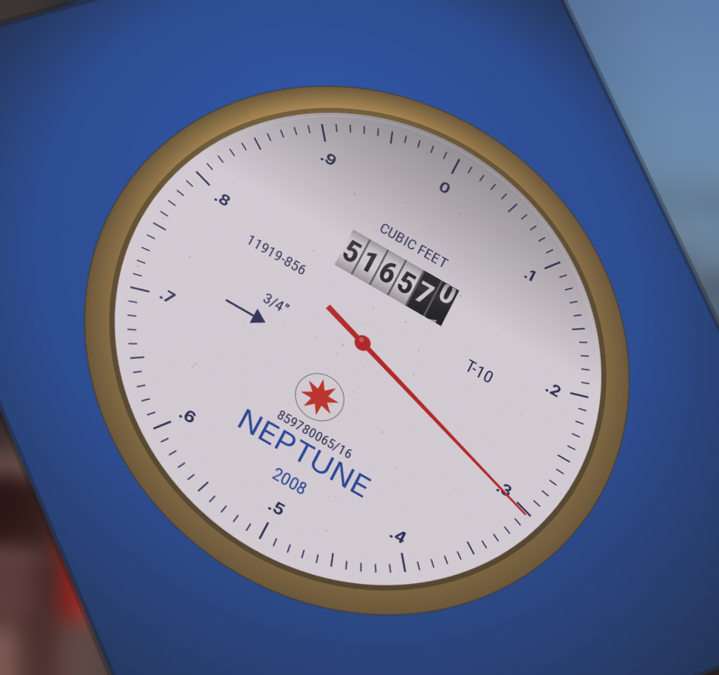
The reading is 516570.30 ft³
